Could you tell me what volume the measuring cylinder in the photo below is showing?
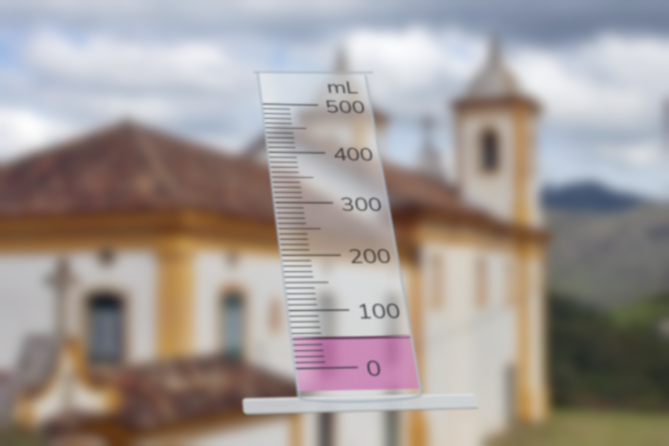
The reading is 50 mL
